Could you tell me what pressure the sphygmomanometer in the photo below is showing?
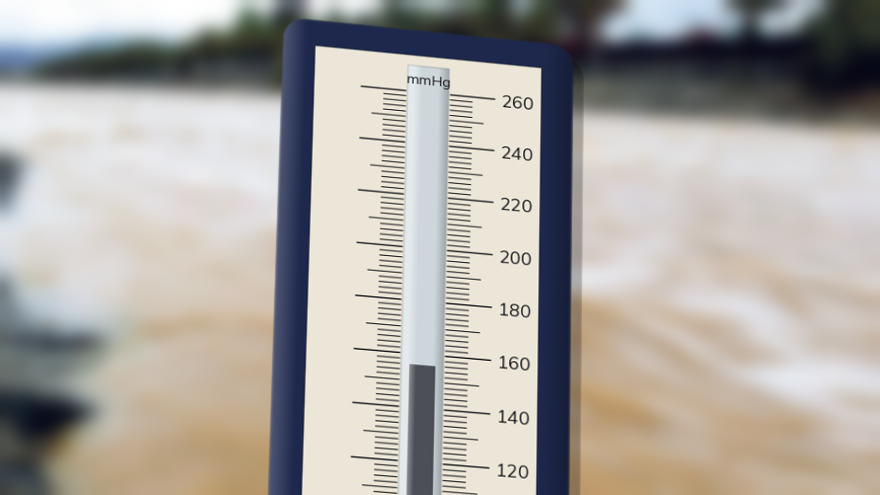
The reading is 156 mmHg
